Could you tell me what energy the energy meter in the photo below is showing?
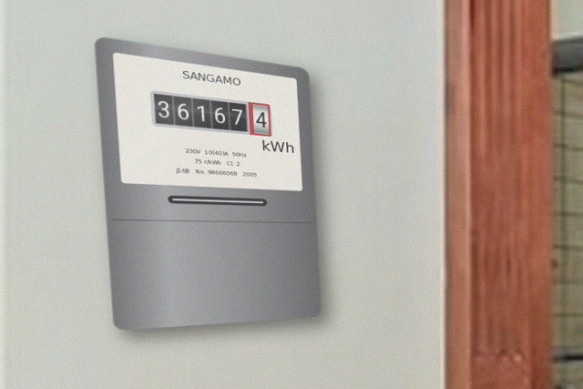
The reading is 36167.4 kWh
